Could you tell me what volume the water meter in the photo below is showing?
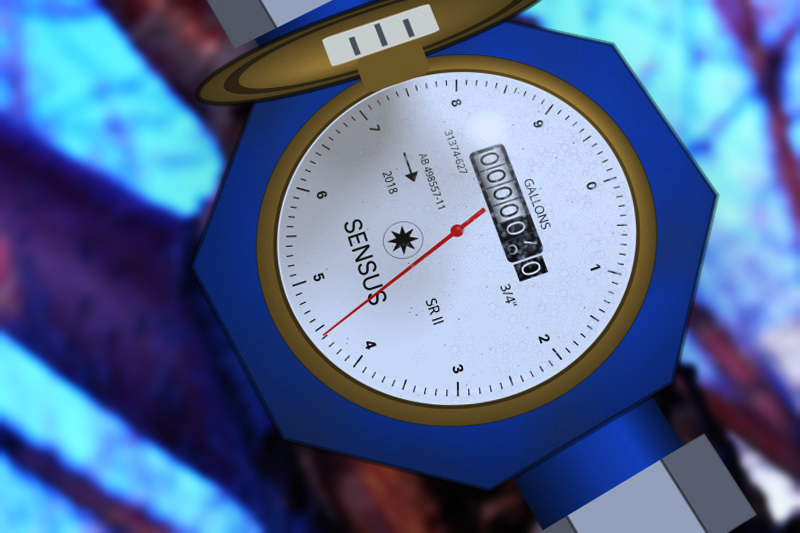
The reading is 74.4 gal
